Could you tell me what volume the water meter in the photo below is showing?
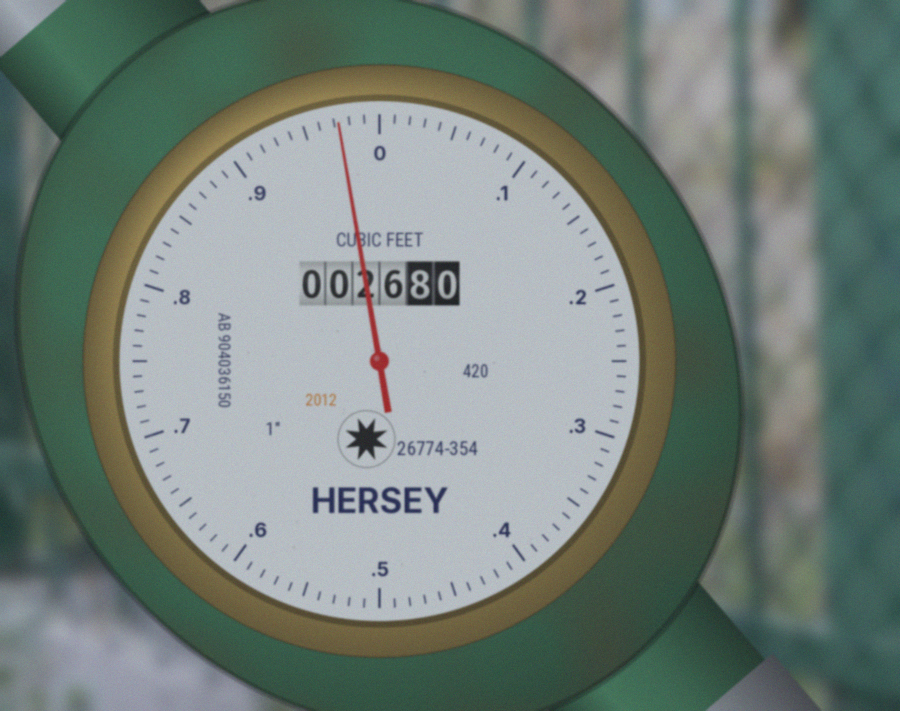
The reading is 2679.97 ft³
